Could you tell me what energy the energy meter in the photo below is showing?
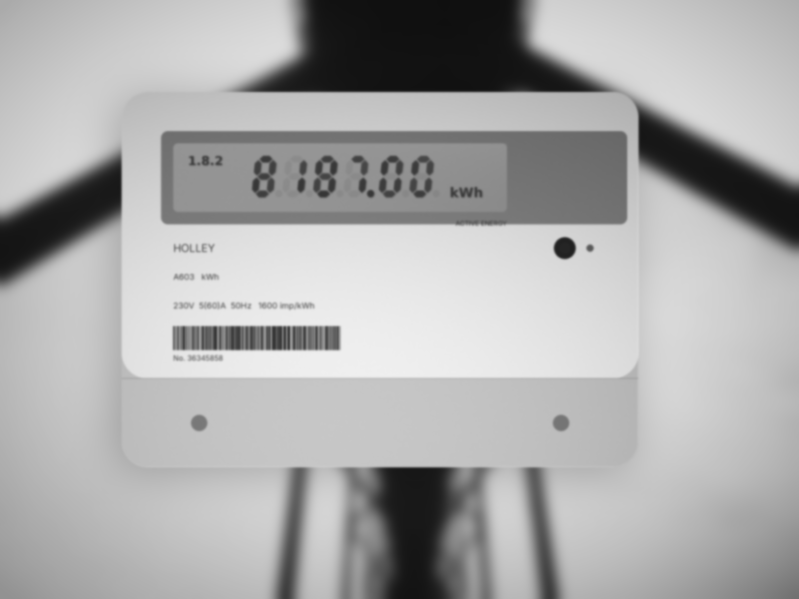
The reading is 8187.00 kWh
